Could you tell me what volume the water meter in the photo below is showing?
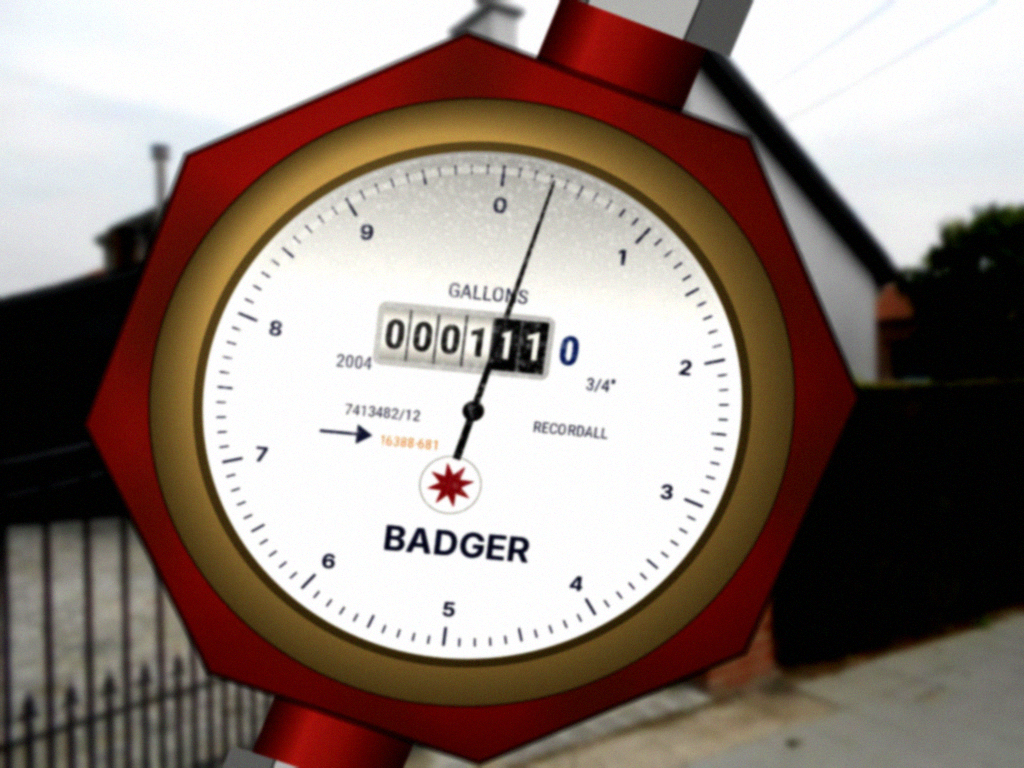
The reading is 1110.3 gal
